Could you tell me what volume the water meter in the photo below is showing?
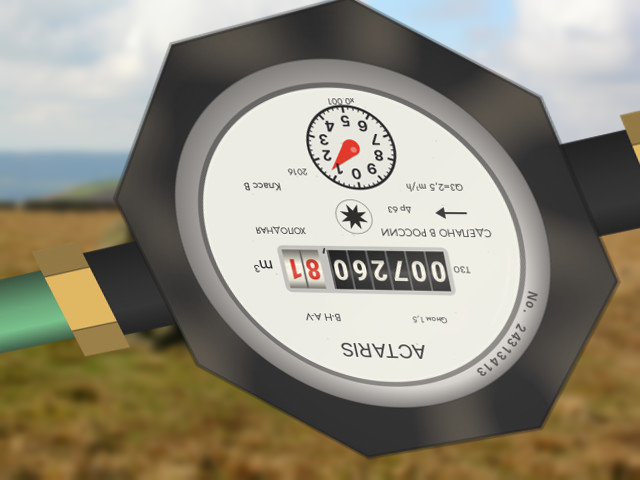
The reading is 7260.811 m³
